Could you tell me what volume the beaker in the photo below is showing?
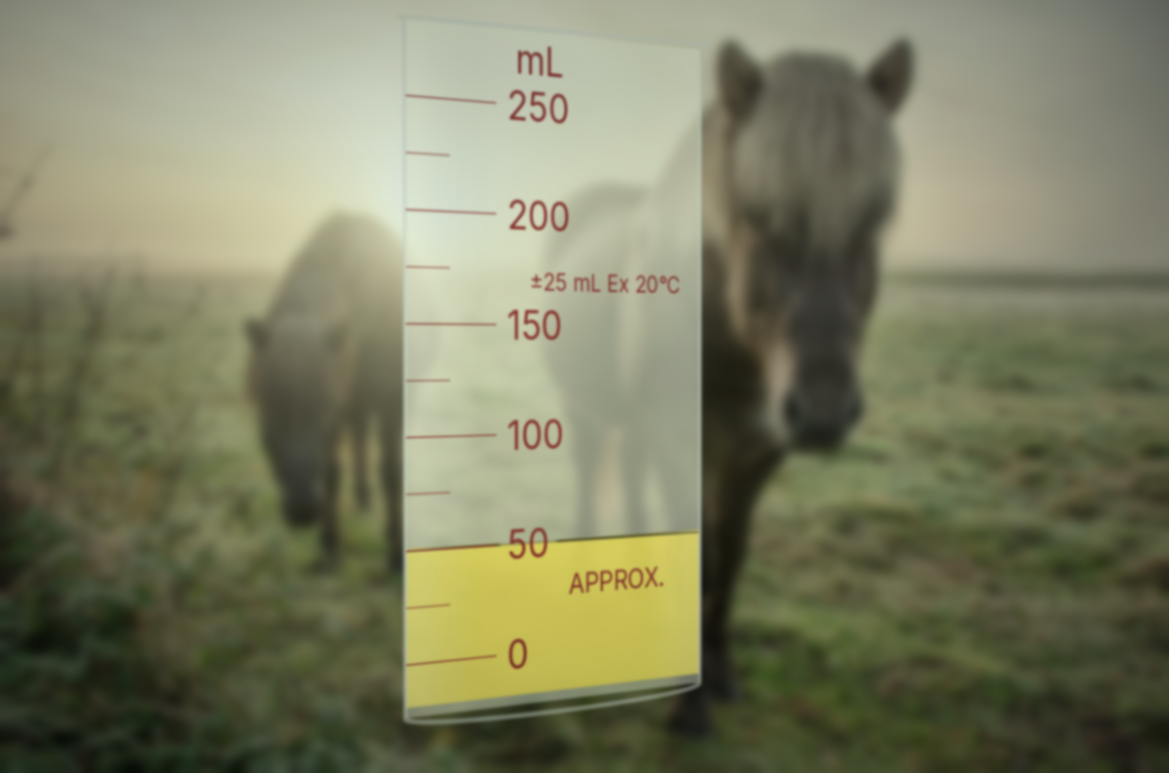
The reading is 50 mL
